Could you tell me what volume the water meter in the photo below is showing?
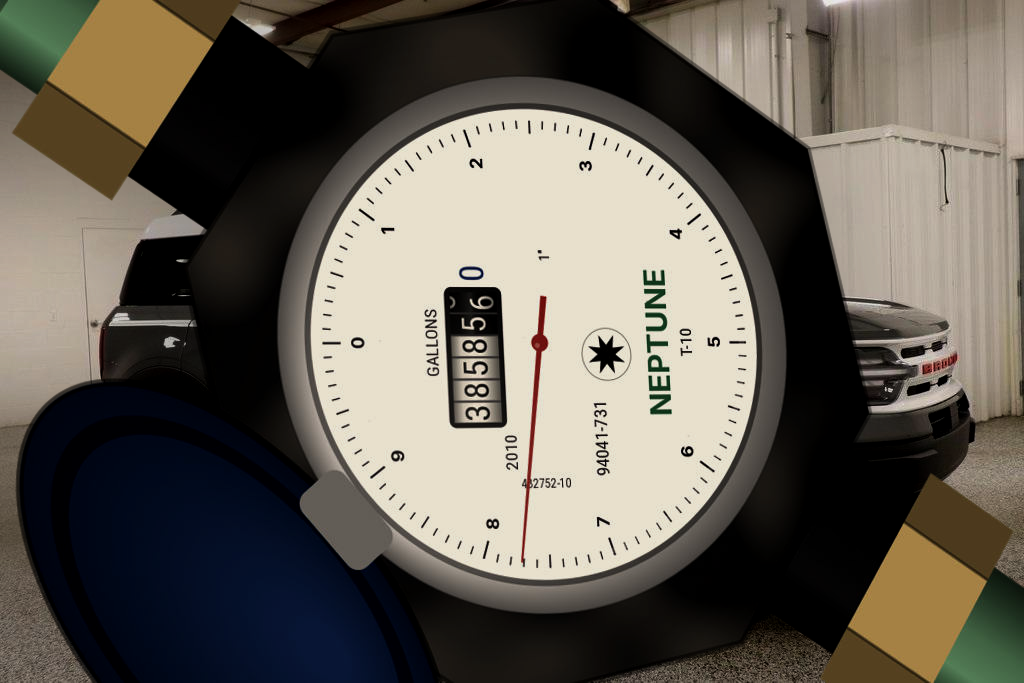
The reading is 3858557.7 gal
